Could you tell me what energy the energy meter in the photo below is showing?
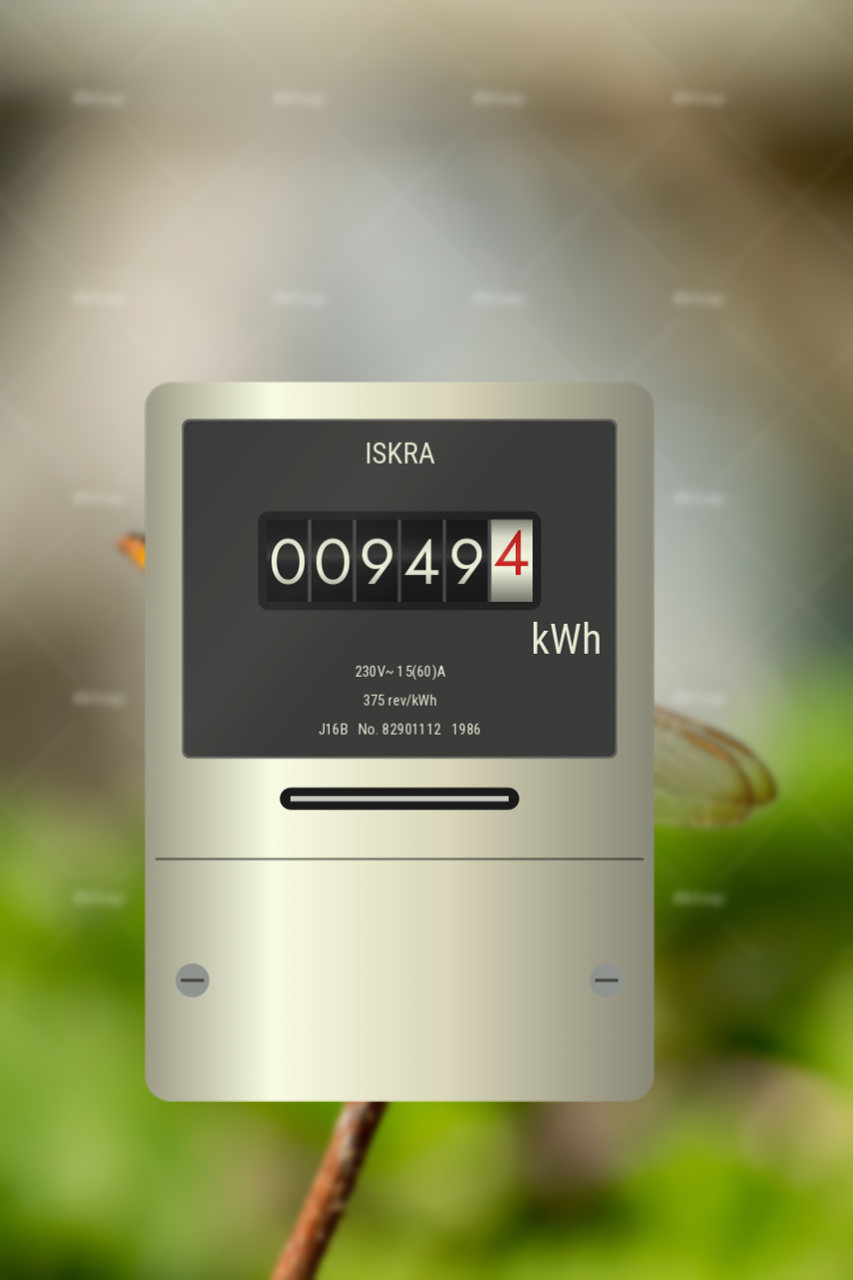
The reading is 949.4 kWh
